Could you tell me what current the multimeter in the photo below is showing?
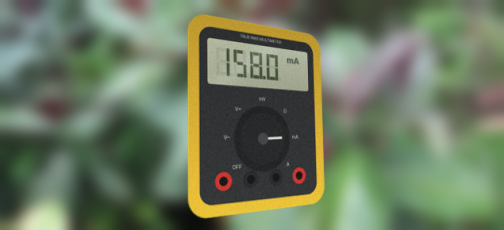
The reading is 158.0 mA
